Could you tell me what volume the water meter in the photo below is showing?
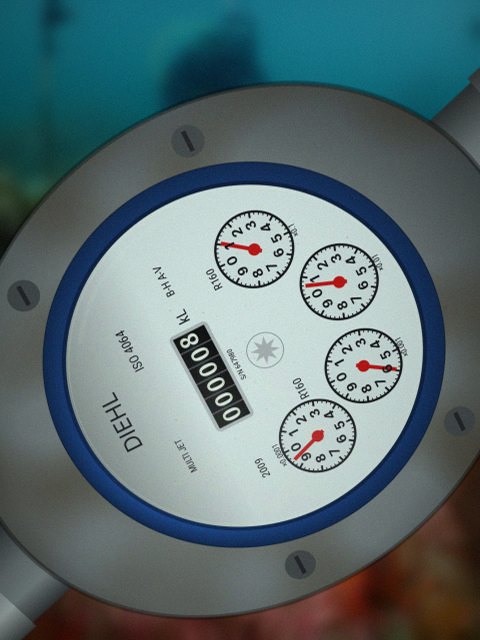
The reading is 8.1059 kL
